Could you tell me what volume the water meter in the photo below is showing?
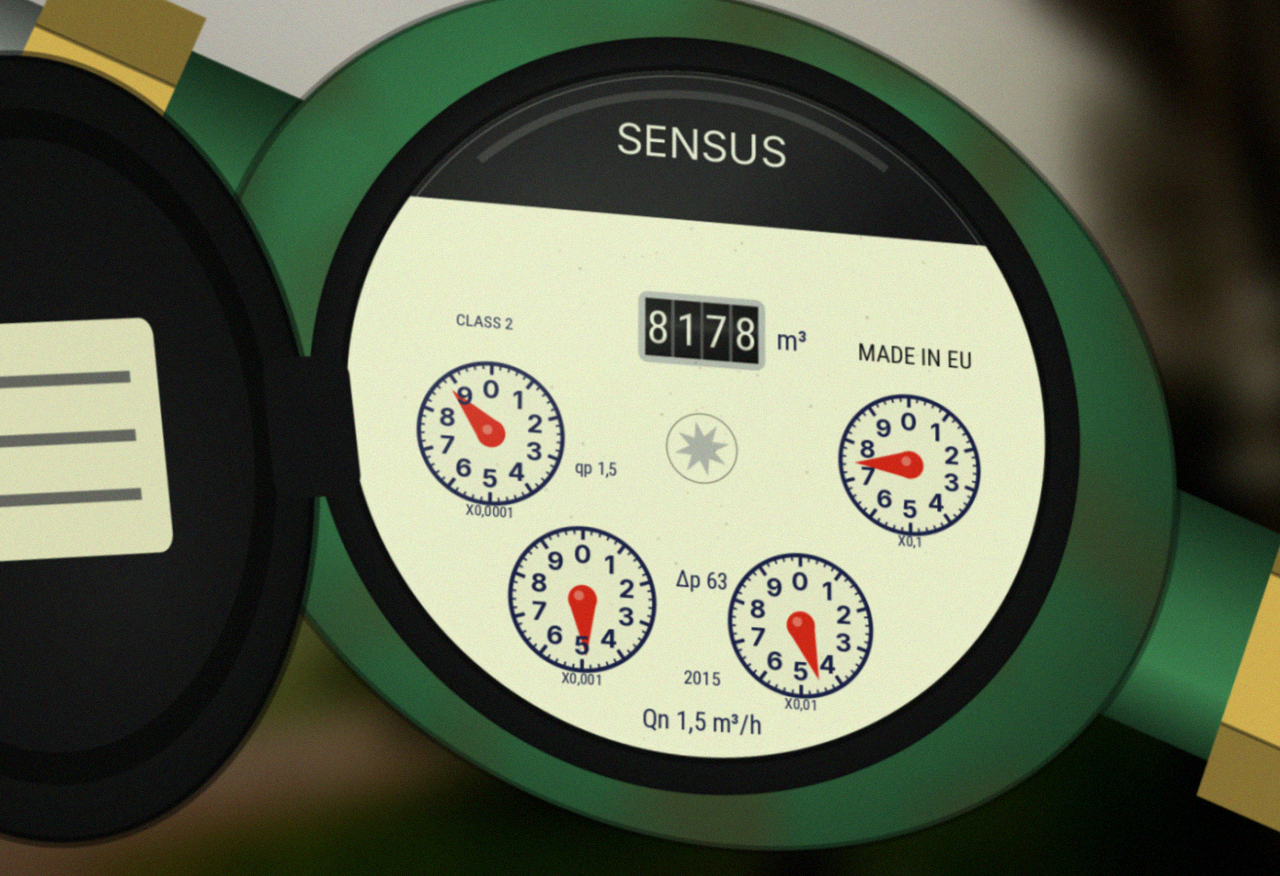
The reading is 8178.7448 m³
